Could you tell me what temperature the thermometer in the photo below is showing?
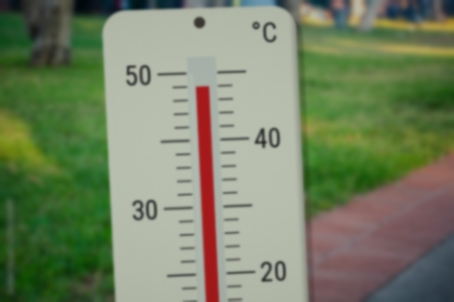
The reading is 48 °C
